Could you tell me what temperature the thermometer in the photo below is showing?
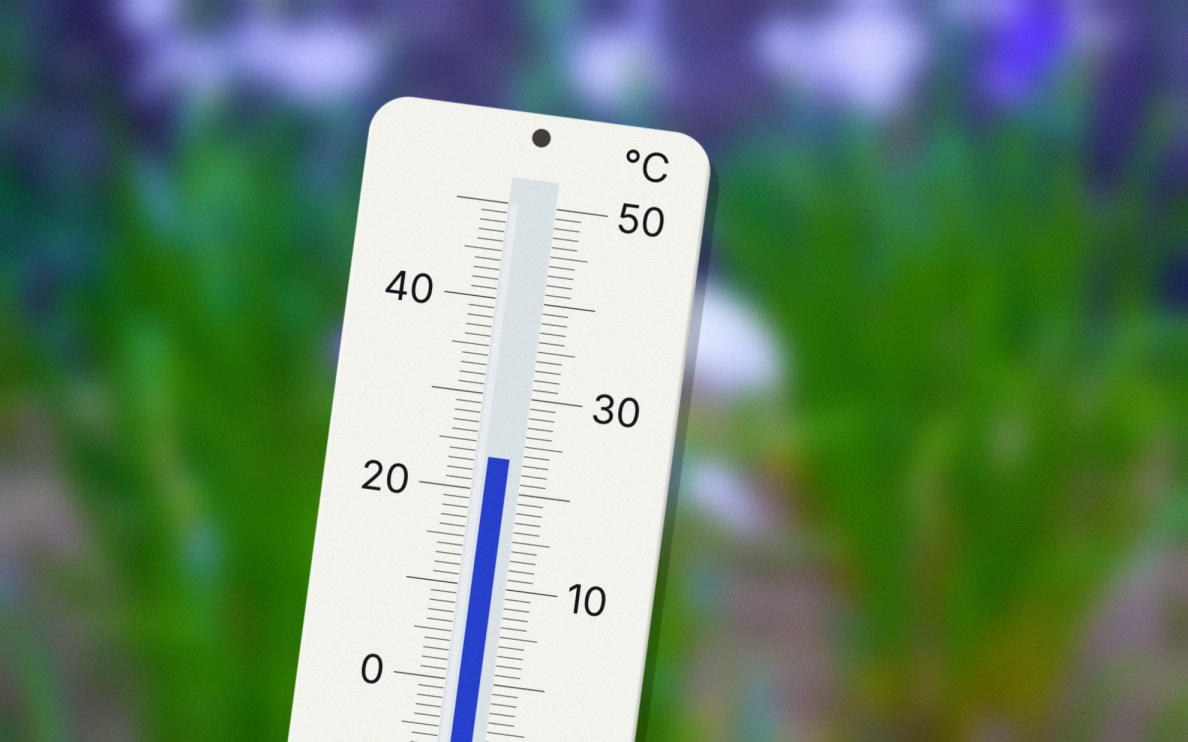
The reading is 23.5 °C
